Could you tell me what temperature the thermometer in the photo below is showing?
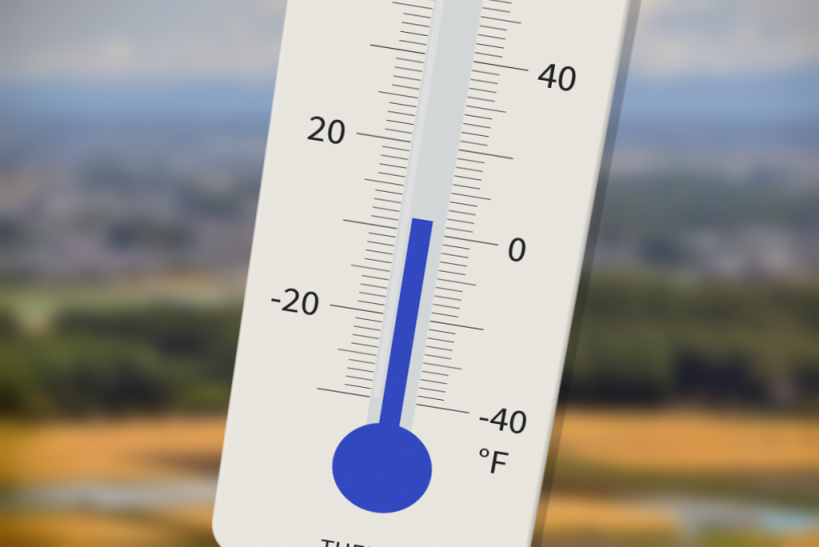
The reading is 3 °F
